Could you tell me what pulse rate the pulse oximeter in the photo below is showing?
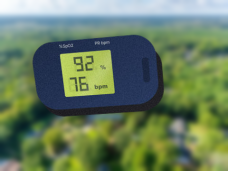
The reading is 76 bpm
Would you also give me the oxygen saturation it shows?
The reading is 92 %
